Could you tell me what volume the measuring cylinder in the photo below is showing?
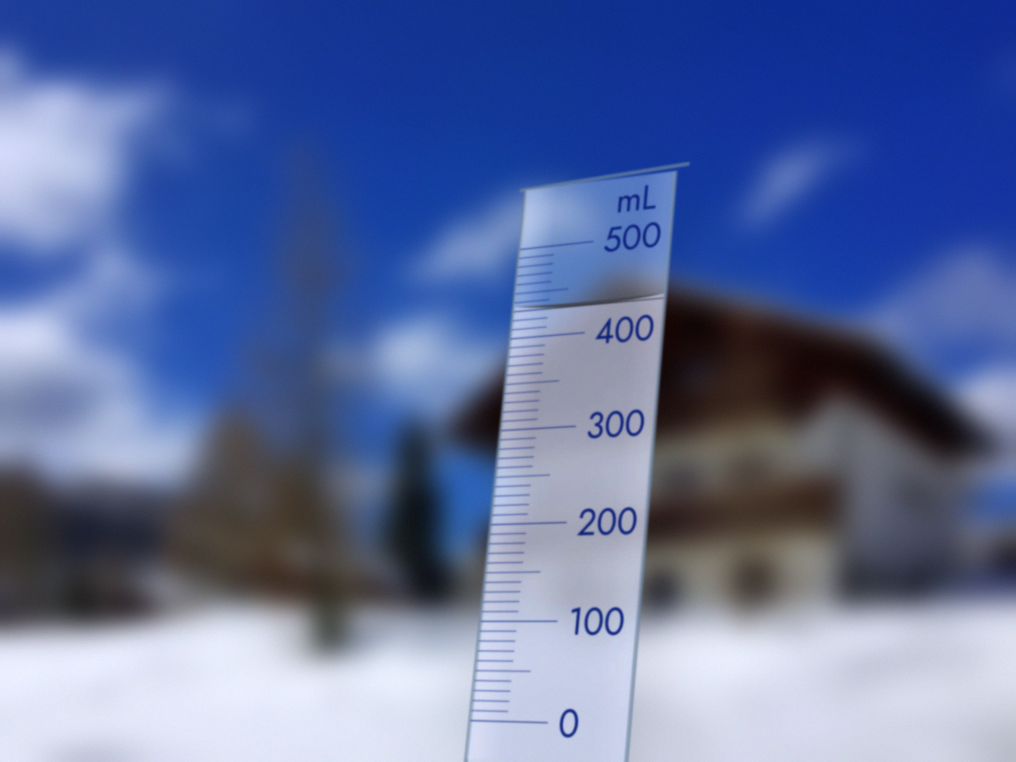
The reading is 430 mL
